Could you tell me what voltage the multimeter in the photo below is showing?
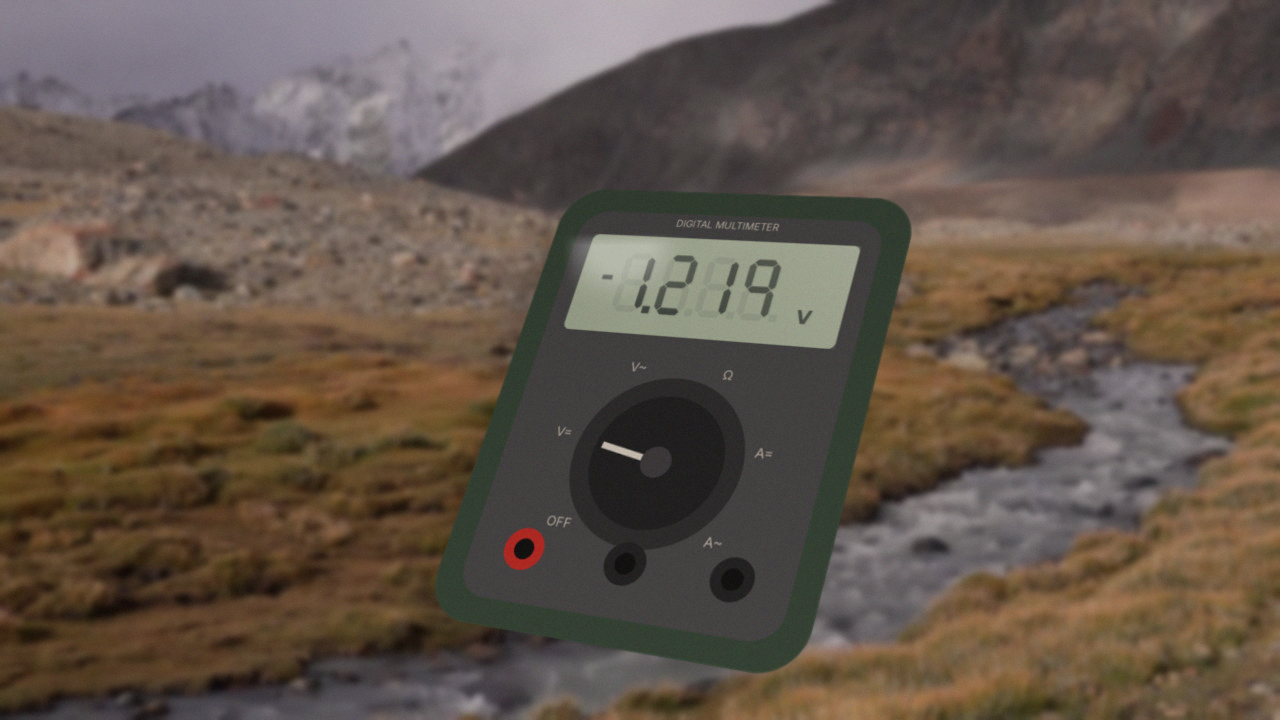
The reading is -1.219 V
